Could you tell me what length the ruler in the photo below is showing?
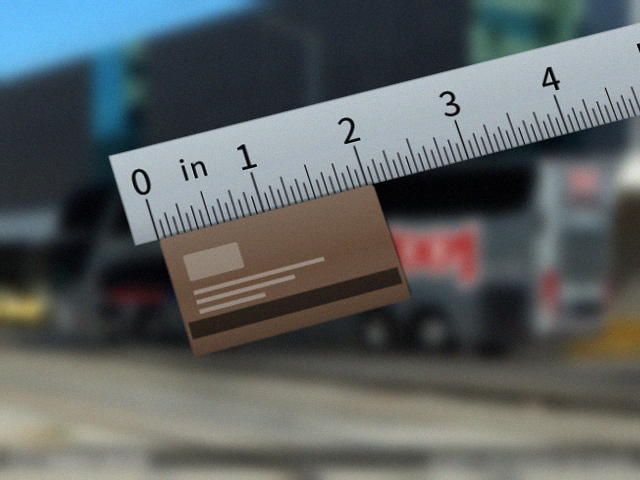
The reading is 2.0625 in
